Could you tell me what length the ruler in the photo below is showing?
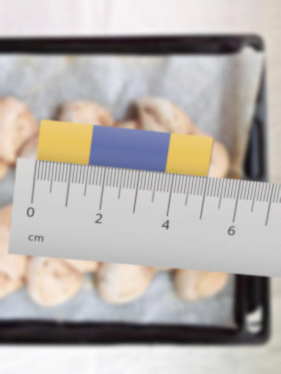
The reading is 5 cm
